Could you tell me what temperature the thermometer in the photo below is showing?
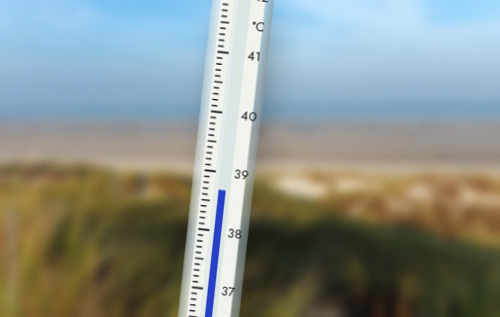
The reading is 38.7 °C
